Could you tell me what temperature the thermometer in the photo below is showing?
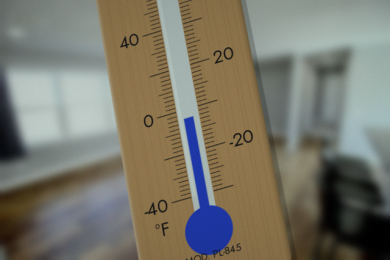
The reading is -4 °F
